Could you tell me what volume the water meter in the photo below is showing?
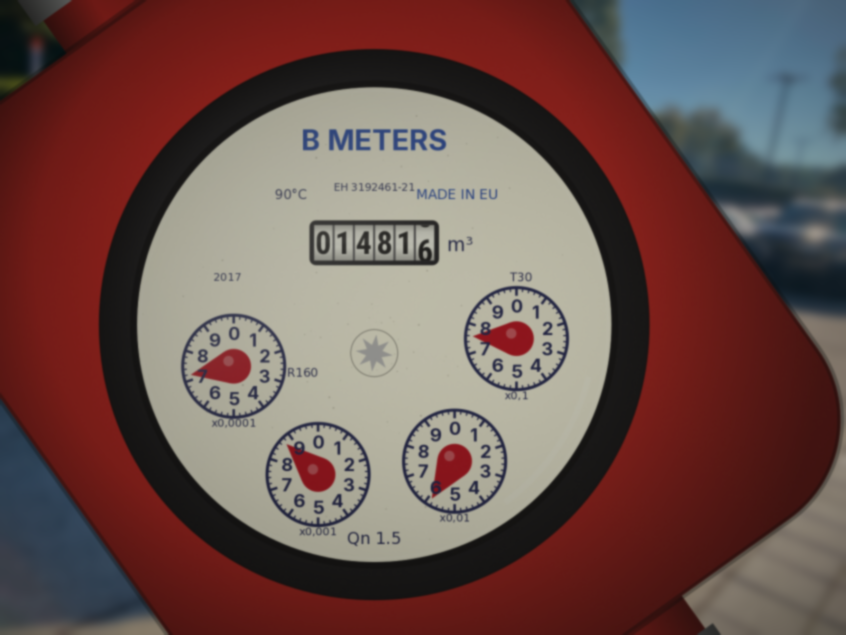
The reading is 14815.7587 m³
